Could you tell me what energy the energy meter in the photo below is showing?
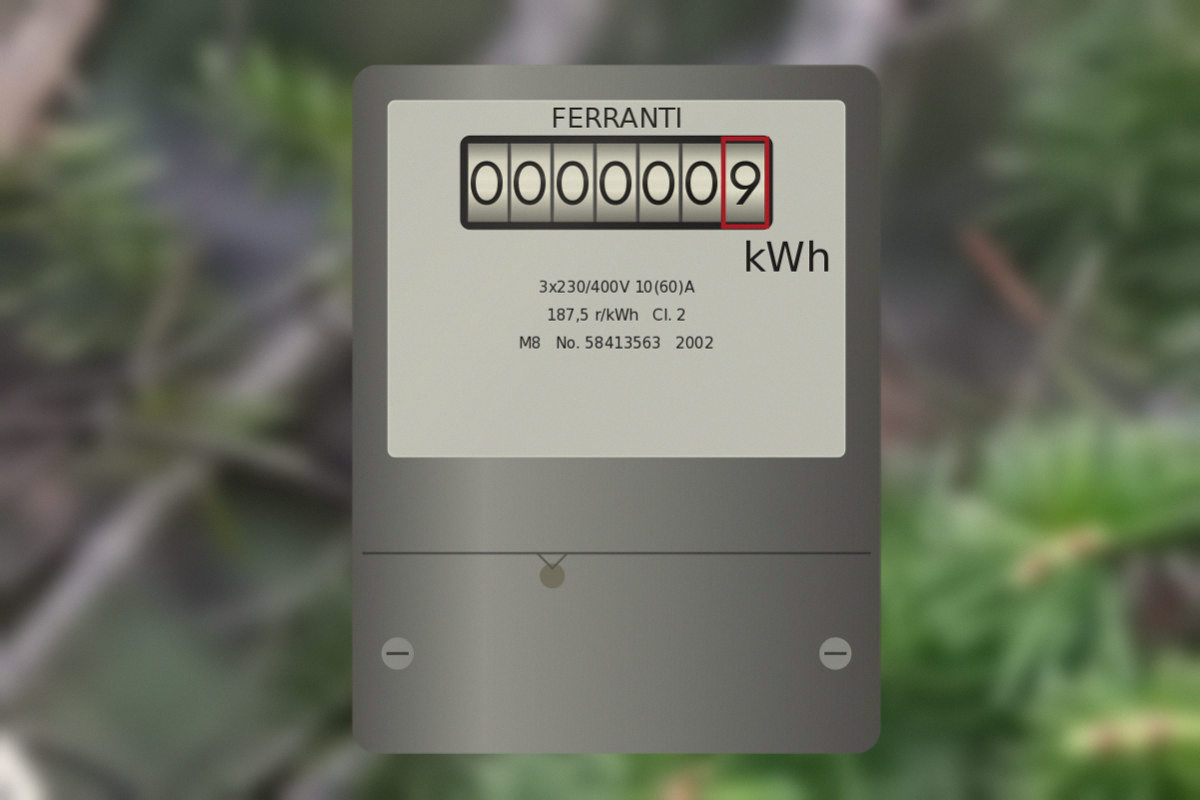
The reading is 0.9 kWh
